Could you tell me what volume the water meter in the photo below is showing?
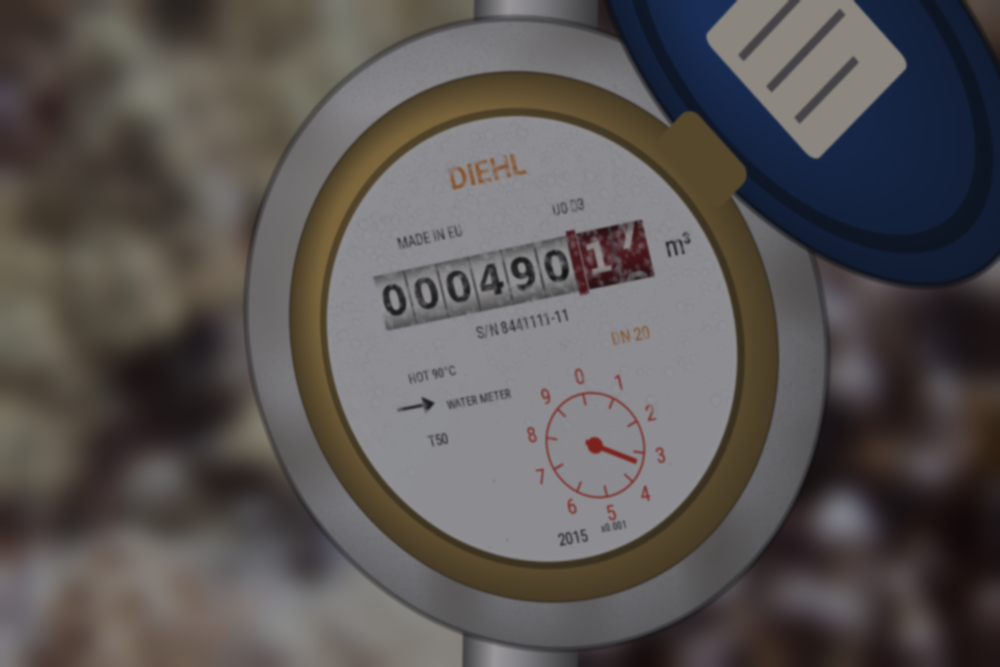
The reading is 490.173 m³
